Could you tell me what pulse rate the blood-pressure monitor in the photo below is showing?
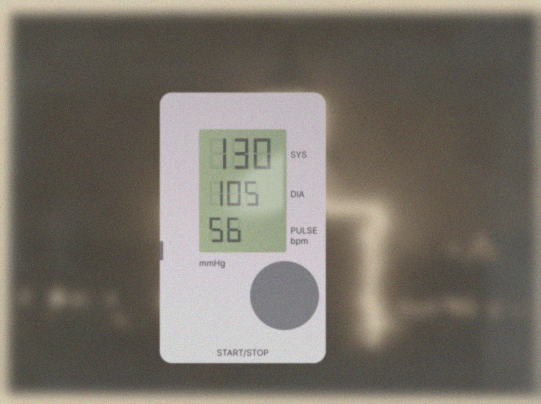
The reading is 56 bpm
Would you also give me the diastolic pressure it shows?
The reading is 105 mmHg
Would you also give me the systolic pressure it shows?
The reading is 130 mmHg
